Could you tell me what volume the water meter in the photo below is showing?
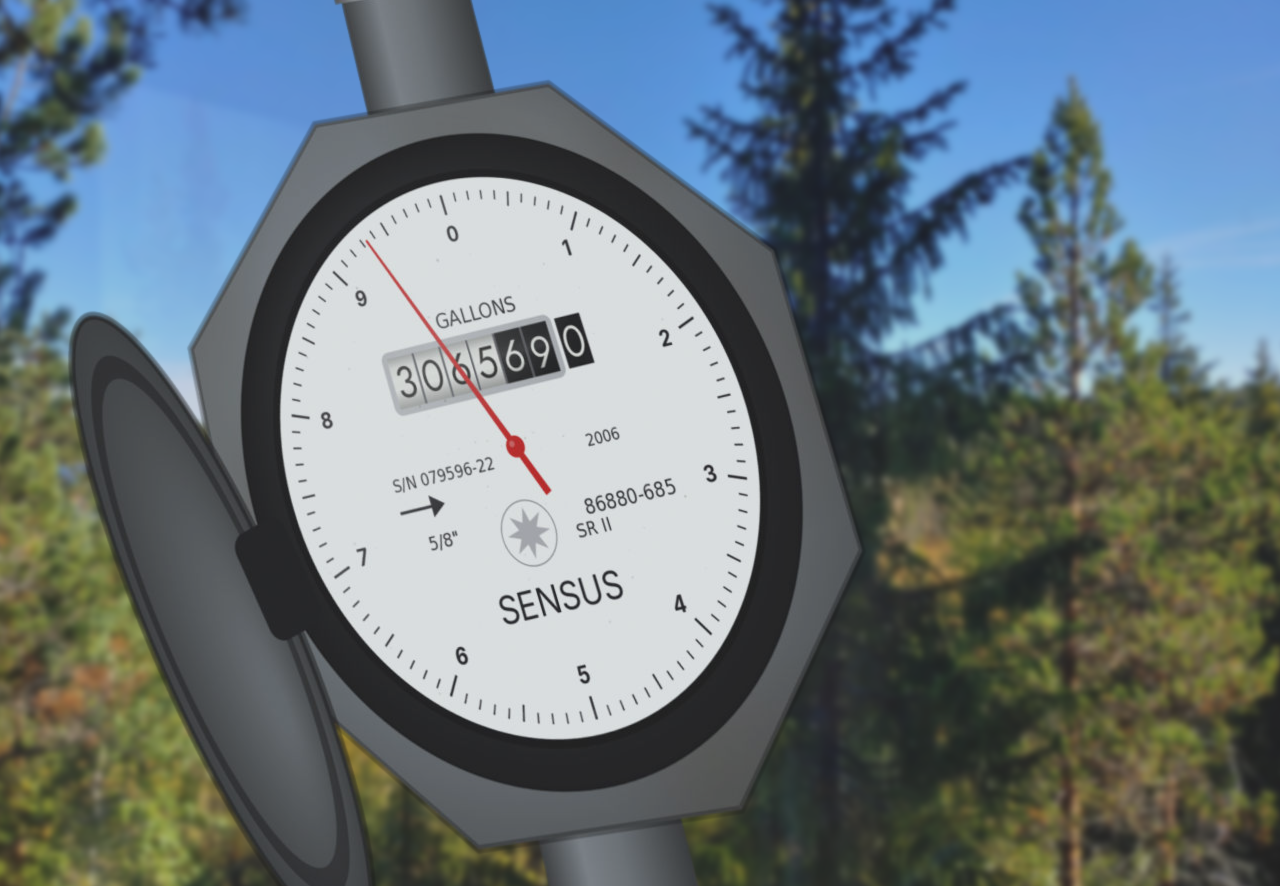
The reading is 3065689.3 gal
